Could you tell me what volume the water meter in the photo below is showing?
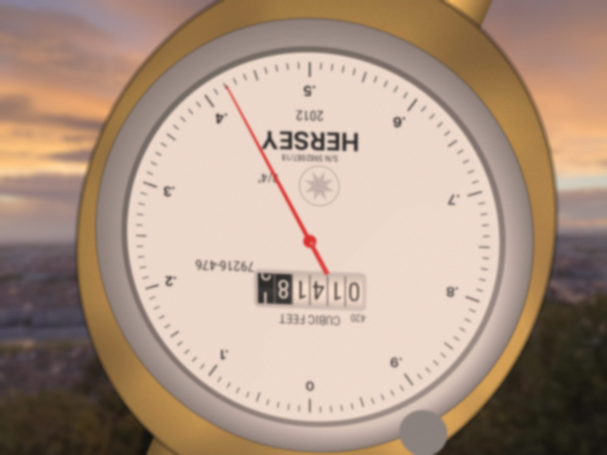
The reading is 14181.42 ft³
